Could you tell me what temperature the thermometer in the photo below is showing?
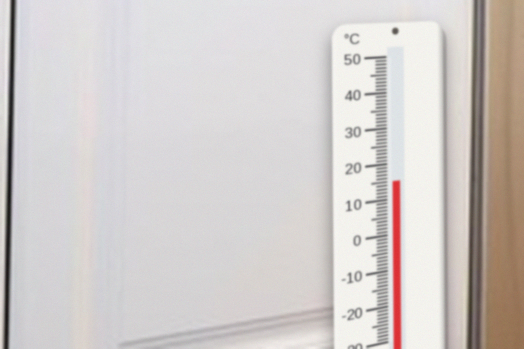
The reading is 15 °C
